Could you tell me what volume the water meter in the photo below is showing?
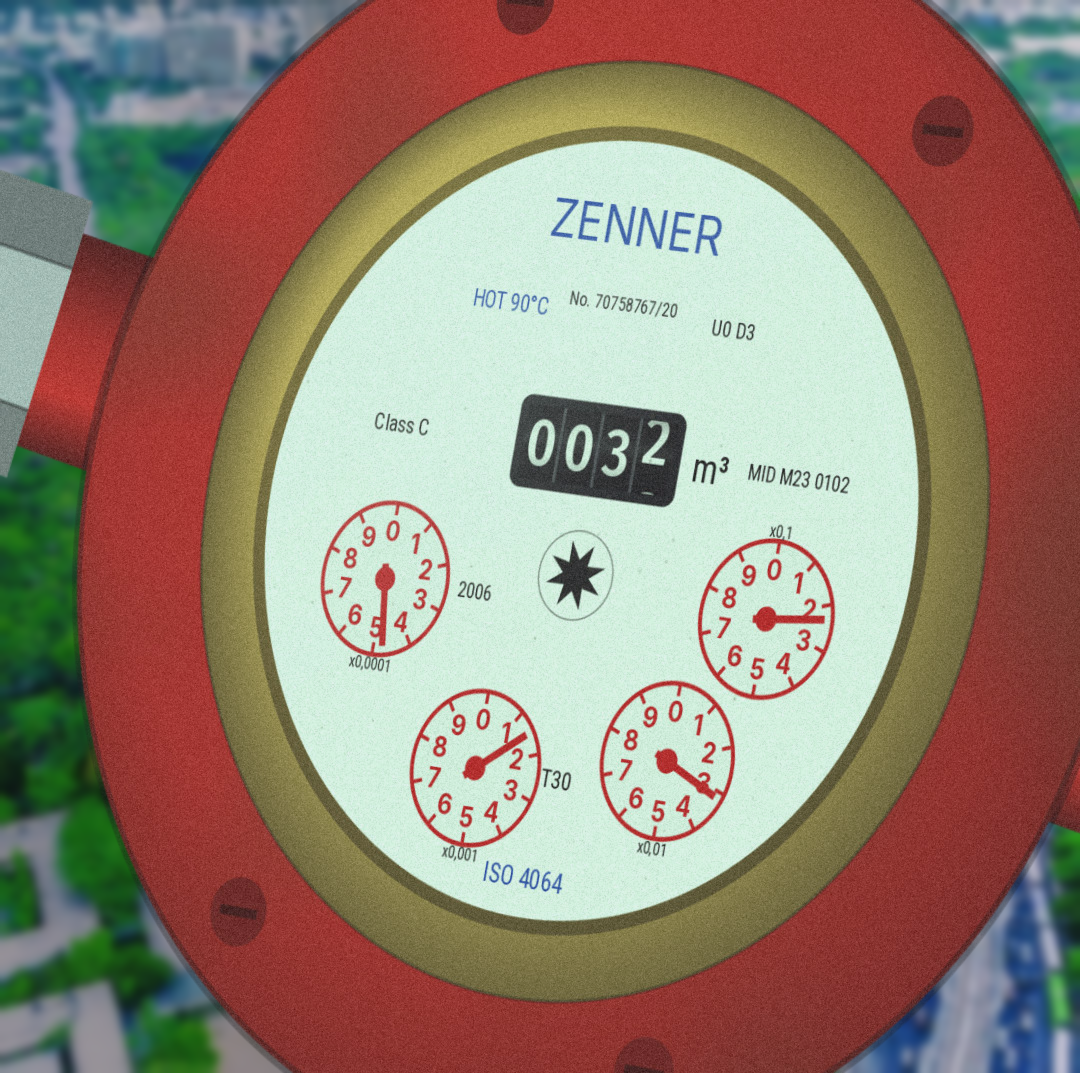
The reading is 32.2314 m³
